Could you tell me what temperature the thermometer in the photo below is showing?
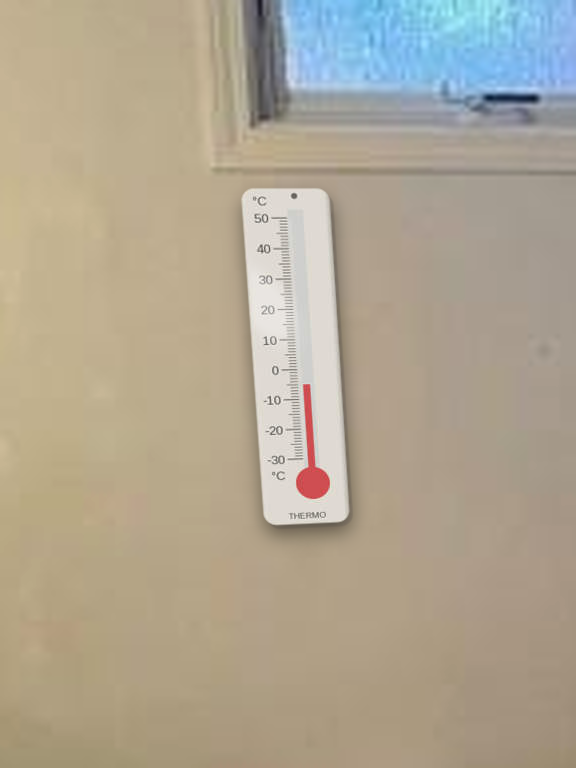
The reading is -5 °C
